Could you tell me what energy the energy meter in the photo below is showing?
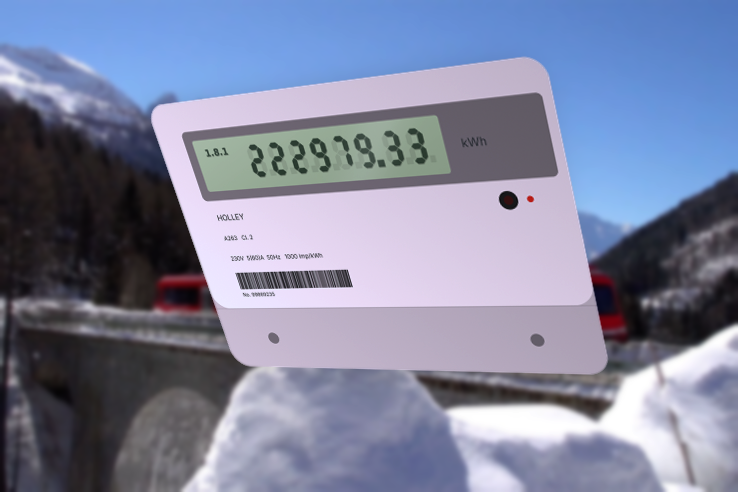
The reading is 222979.33 kWh
